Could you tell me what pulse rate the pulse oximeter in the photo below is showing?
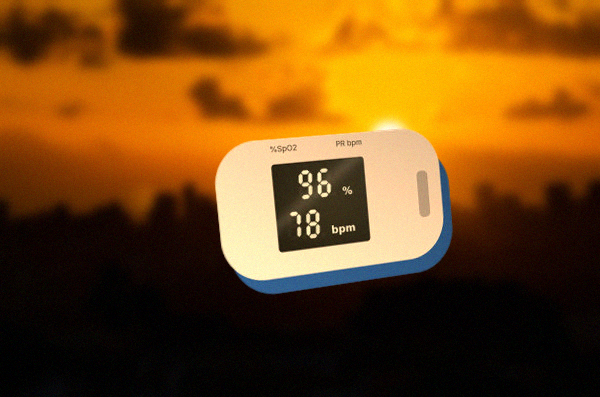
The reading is 78 bpm
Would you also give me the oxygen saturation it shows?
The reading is 96 %
